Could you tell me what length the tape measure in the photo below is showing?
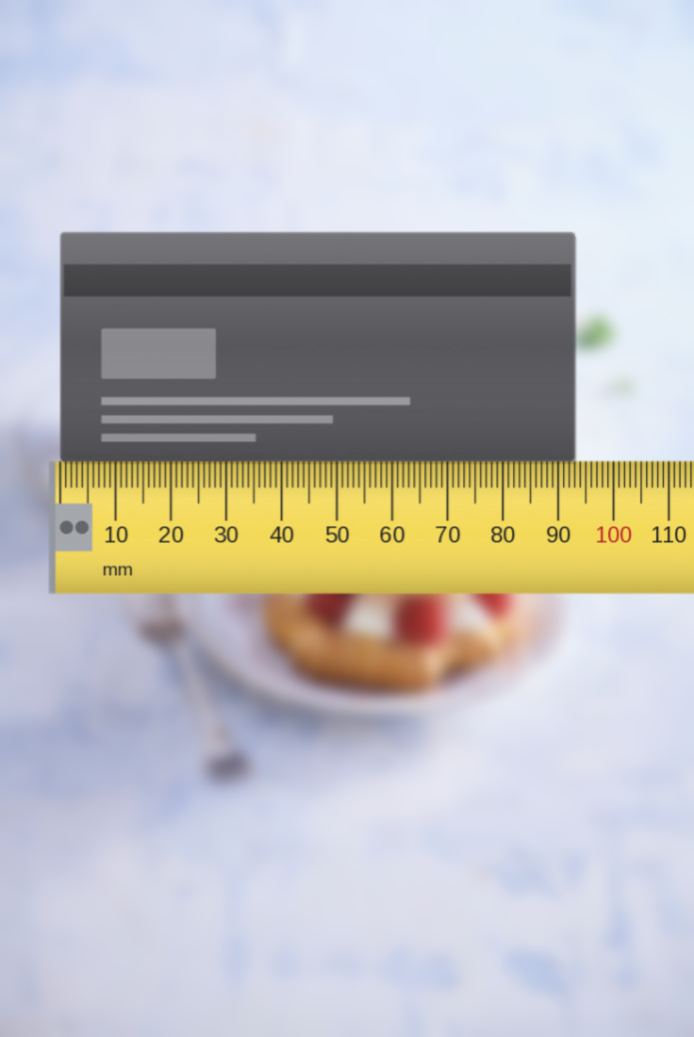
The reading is 93 mm
